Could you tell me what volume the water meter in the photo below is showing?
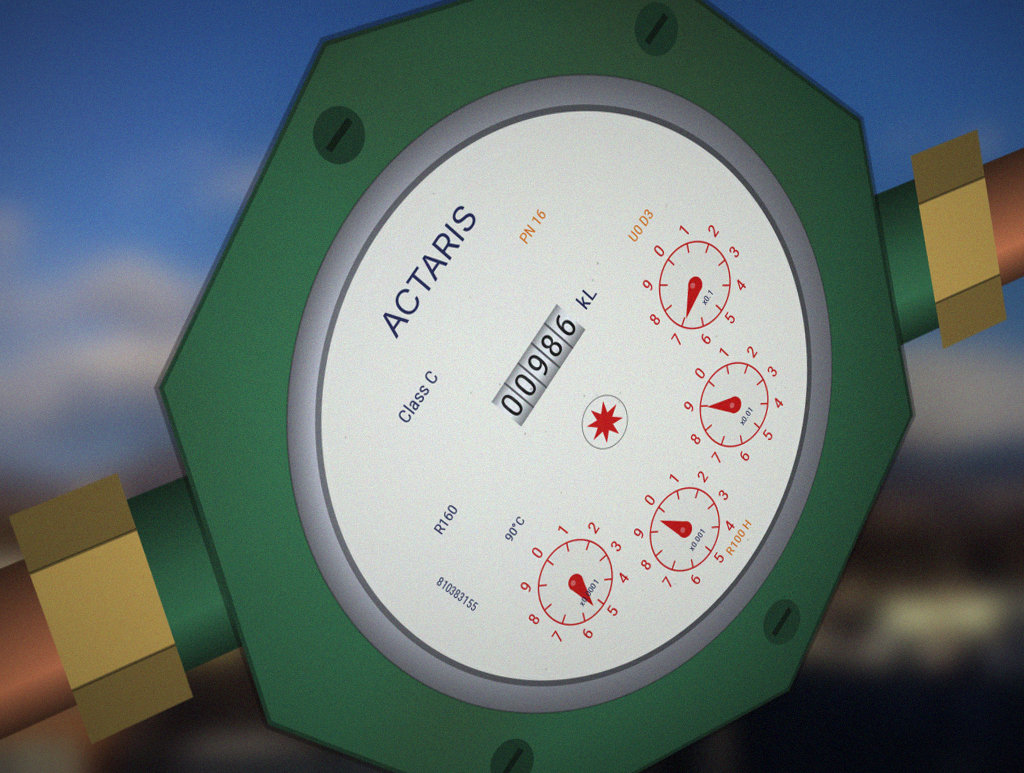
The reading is 986.6895 kL
